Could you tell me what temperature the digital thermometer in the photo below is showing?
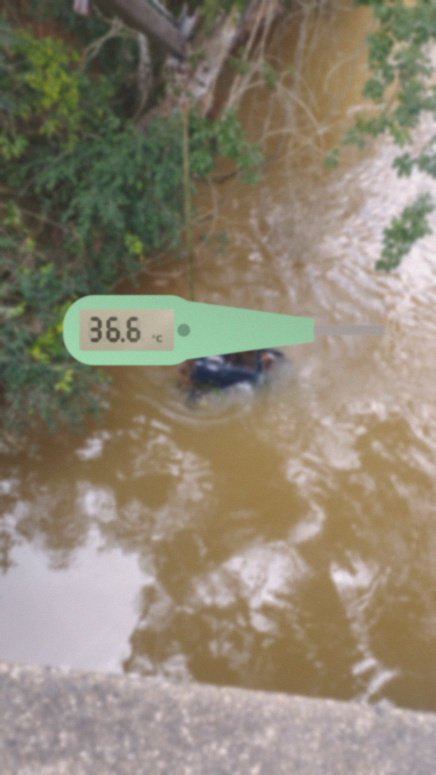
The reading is 36.6 °C
